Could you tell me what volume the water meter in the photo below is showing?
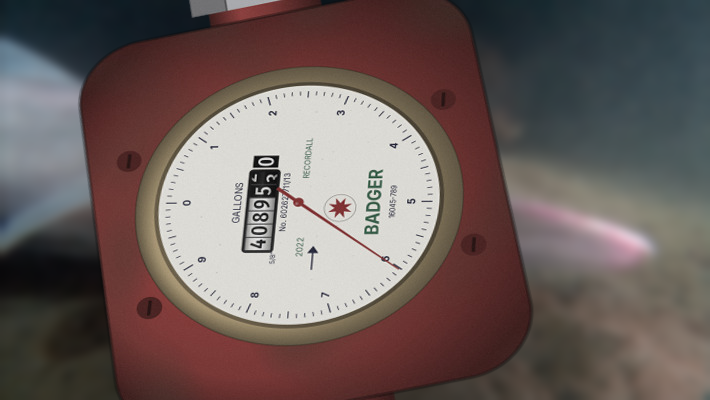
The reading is 4089526.0 gal
